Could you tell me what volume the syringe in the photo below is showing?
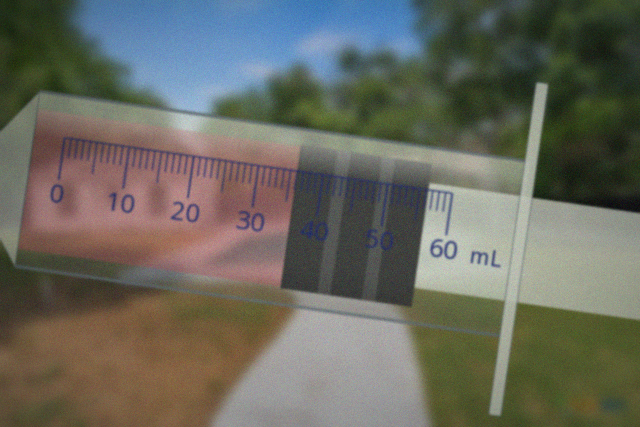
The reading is 36 mL
